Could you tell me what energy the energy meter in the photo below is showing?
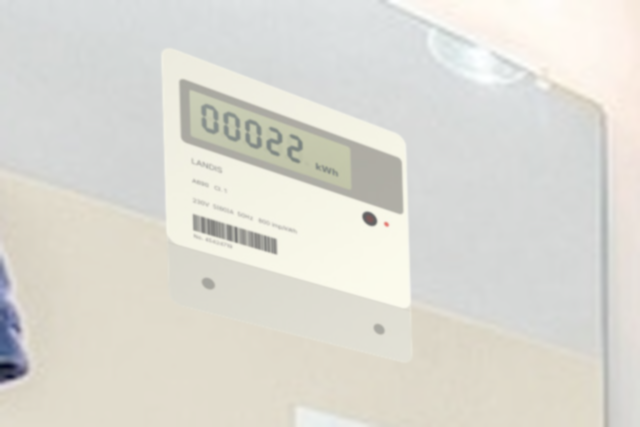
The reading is 22 kWh
